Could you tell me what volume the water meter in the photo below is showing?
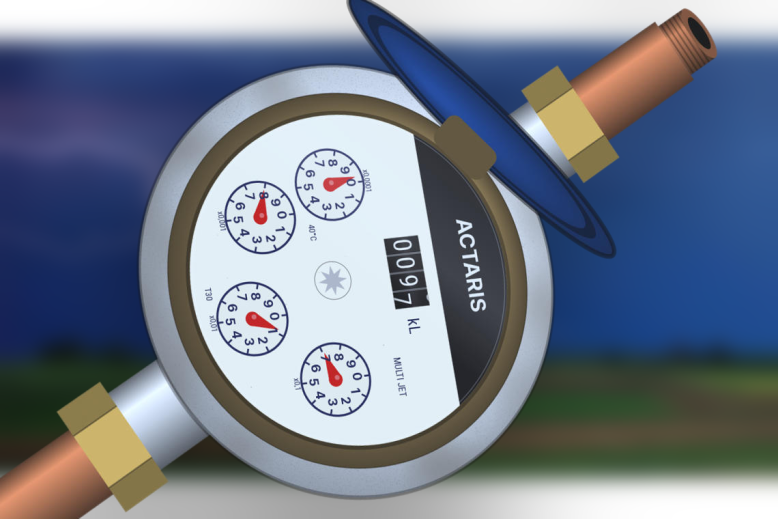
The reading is 96.7079 kL
